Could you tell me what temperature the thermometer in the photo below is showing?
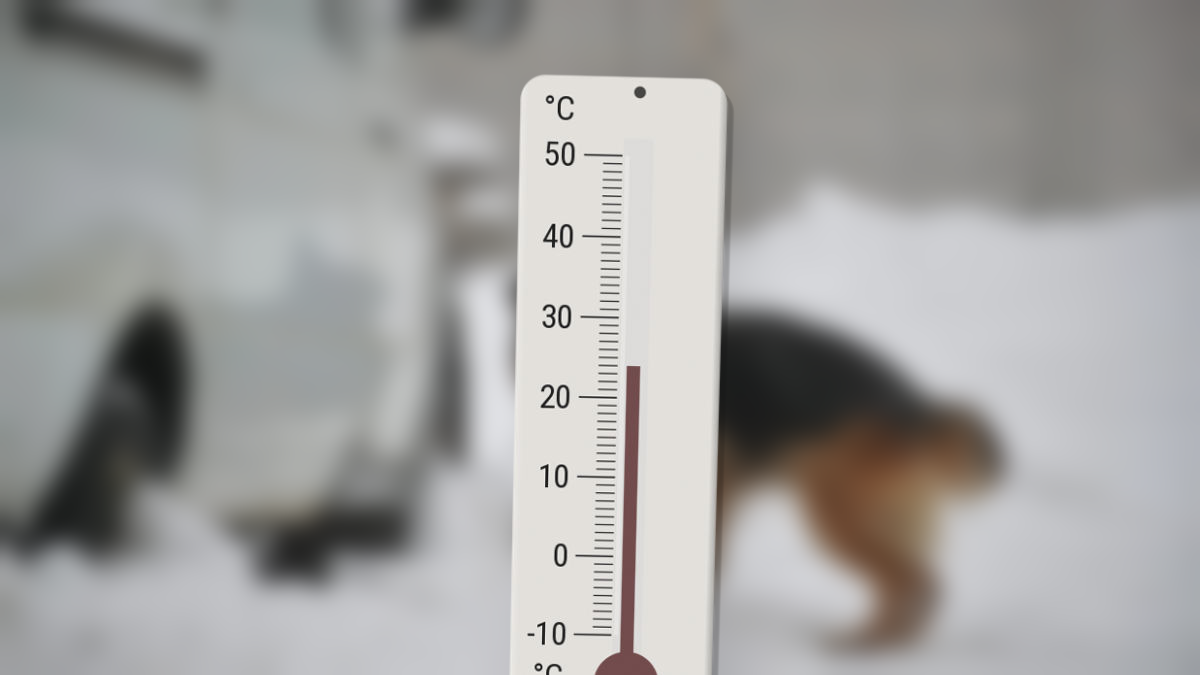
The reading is 24 °C
